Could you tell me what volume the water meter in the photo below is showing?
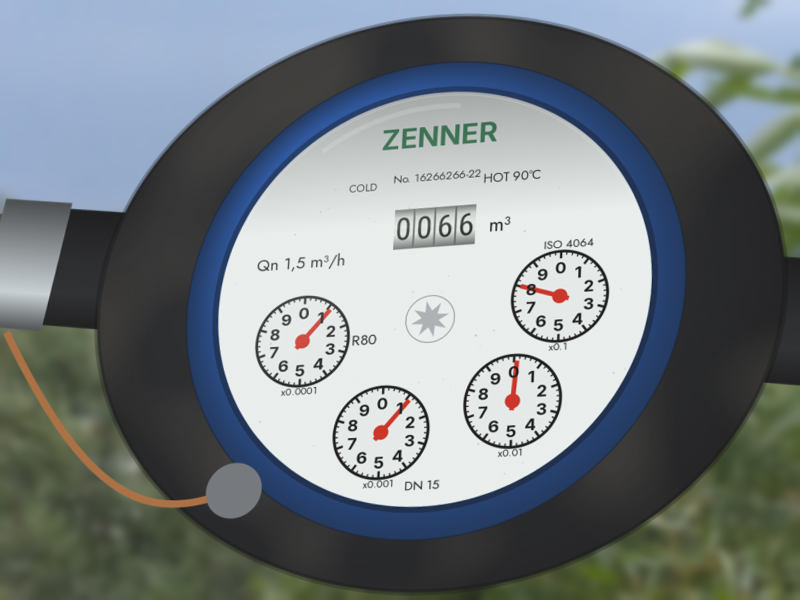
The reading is 66.8011 m³
